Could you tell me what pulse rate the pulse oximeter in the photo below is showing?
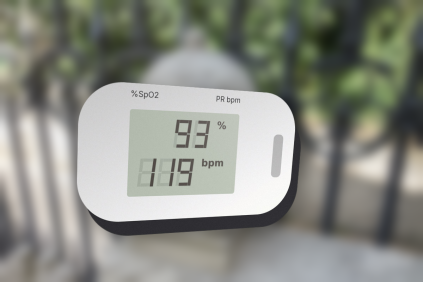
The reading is 119 bpm
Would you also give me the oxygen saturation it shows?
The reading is 93 %
